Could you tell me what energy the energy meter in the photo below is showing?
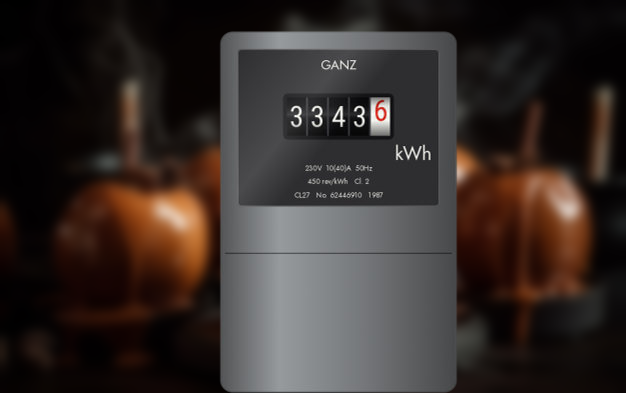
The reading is 3343.6 kWh
